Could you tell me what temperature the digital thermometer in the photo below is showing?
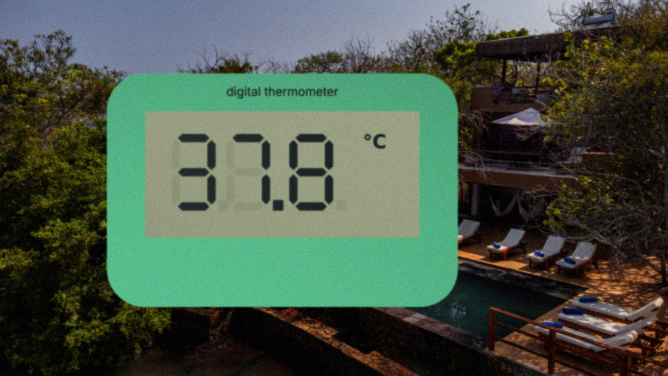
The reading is 37.8 °C
